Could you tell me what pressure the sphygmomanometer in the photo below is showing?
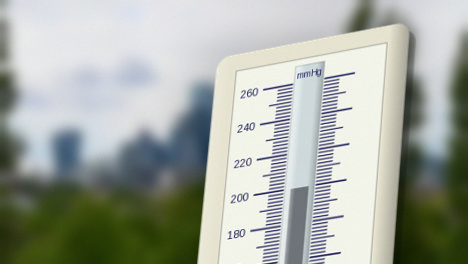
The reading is 200 mmHg
